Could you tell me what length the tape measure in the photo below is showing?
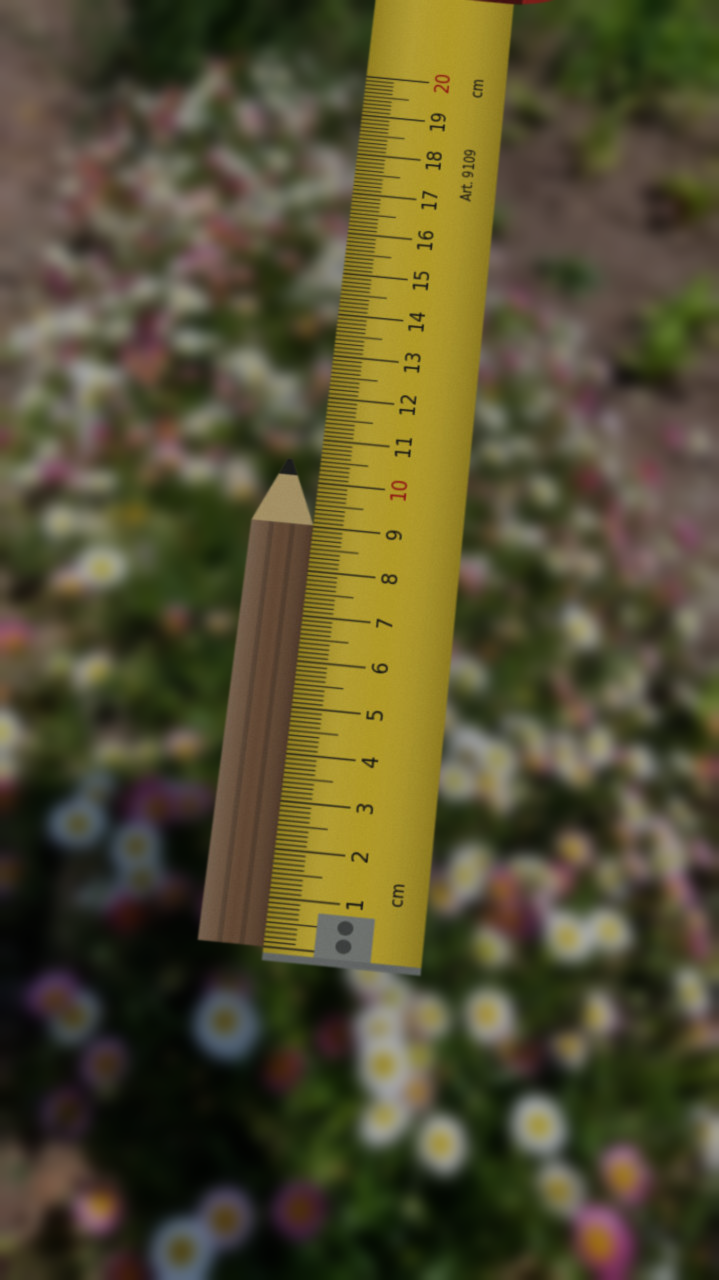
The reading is 10.5 cm
